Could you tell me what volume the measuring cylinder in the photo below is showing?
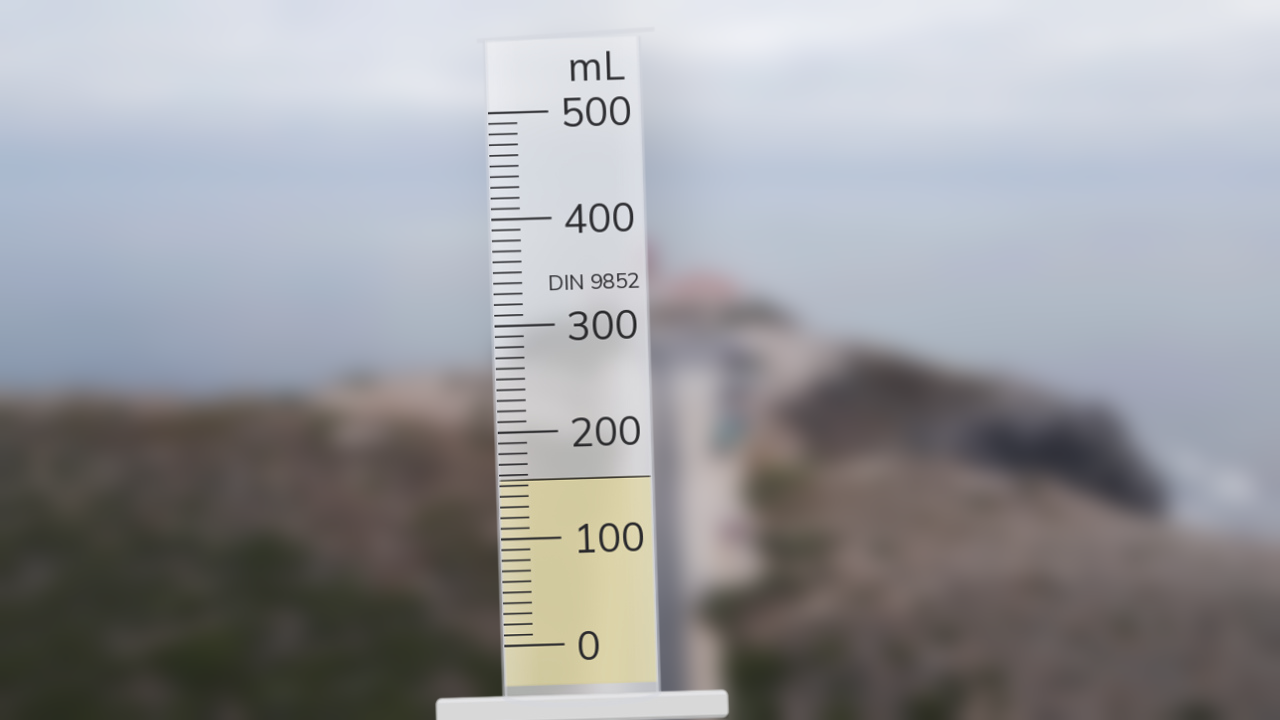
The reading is 155 mL
